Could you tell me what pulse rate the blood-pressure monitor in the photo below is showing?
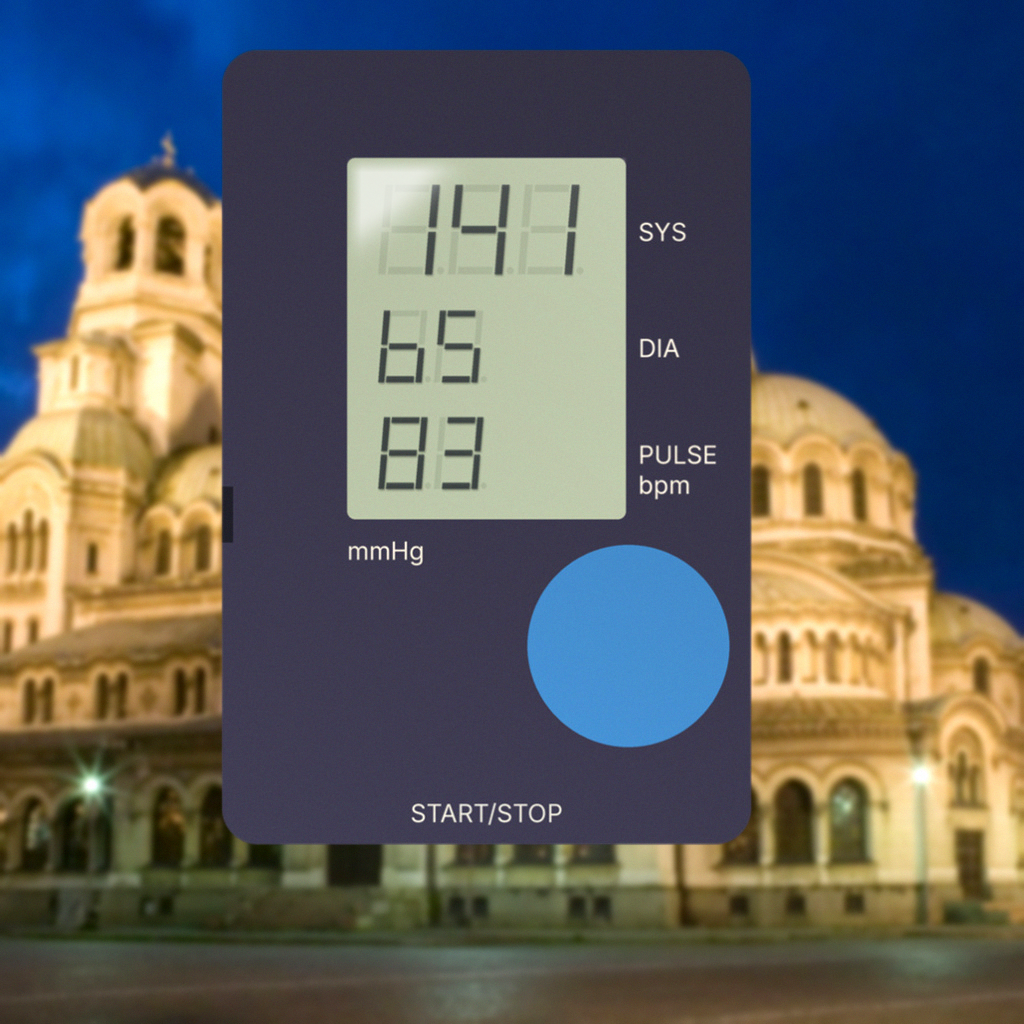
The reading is 83 bpm
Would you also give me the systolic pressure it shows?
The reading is 141 mmHg
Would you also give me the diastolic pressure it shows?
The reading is 65 mmHg
